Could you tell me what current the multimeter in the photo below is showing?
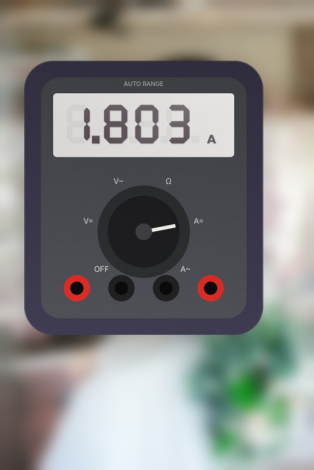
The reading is 1.803 A
